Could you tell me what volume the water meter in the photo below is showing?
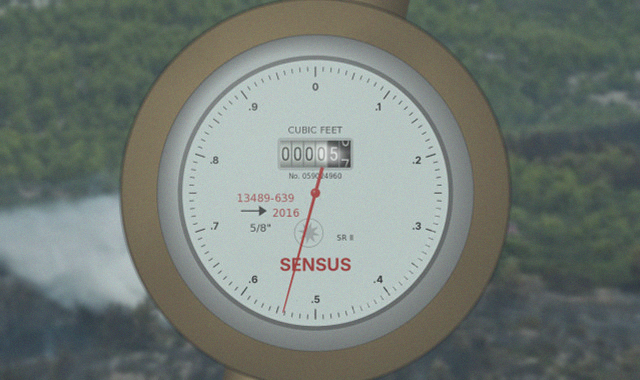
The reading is 56.54 ft³
